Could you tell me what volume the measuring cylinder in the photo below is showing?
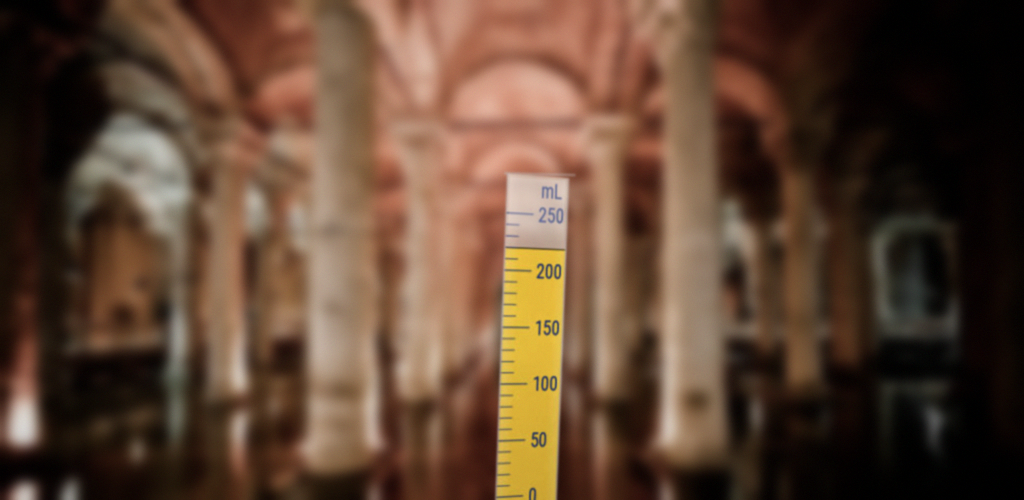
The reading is 220 mL
